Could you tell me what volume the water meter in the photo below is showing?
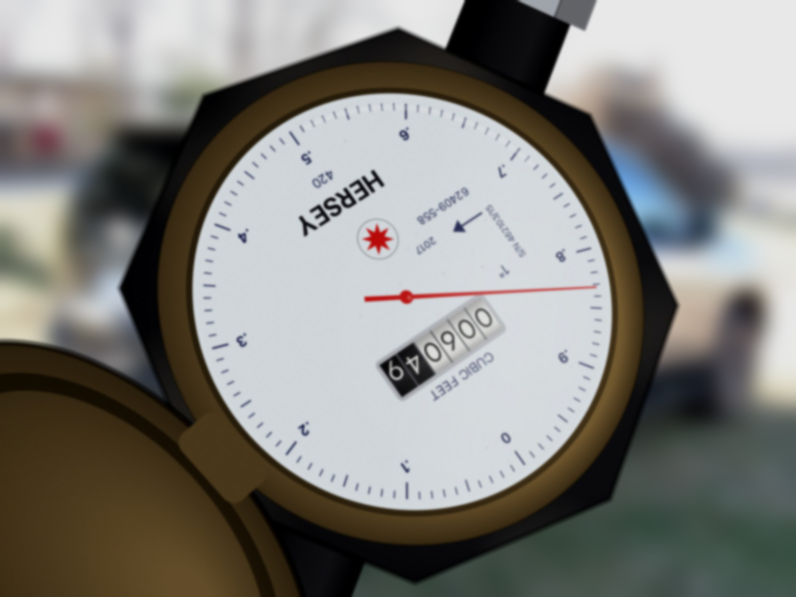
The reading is 6048.83 ft³
